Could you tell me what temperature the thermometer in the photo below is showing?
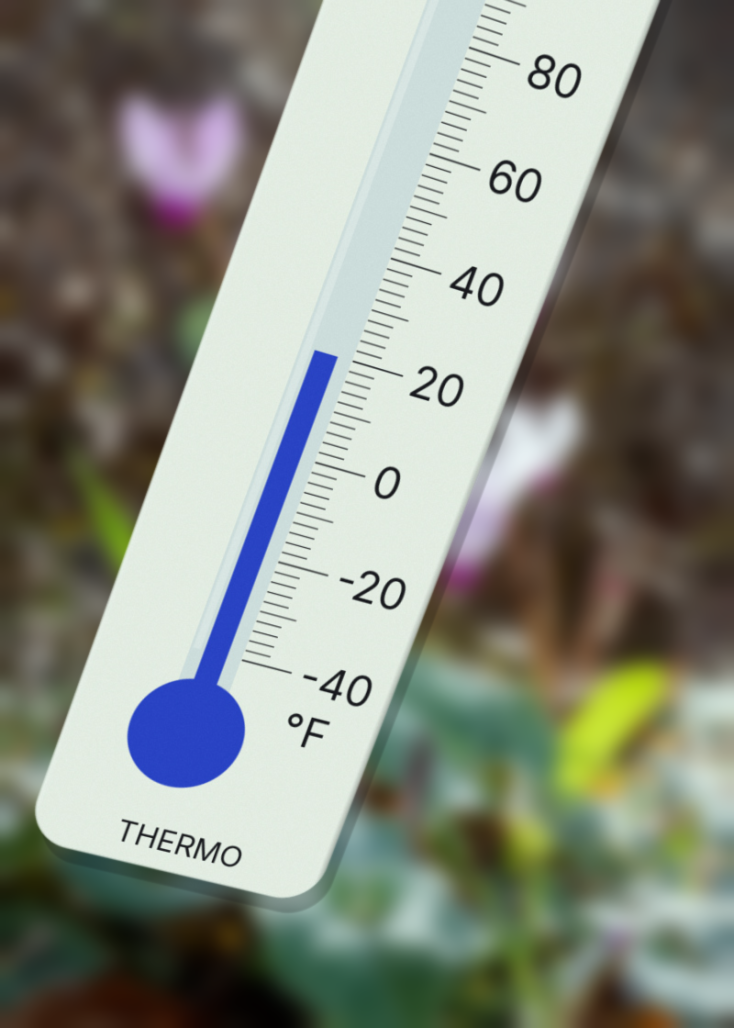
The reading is 20 °F
